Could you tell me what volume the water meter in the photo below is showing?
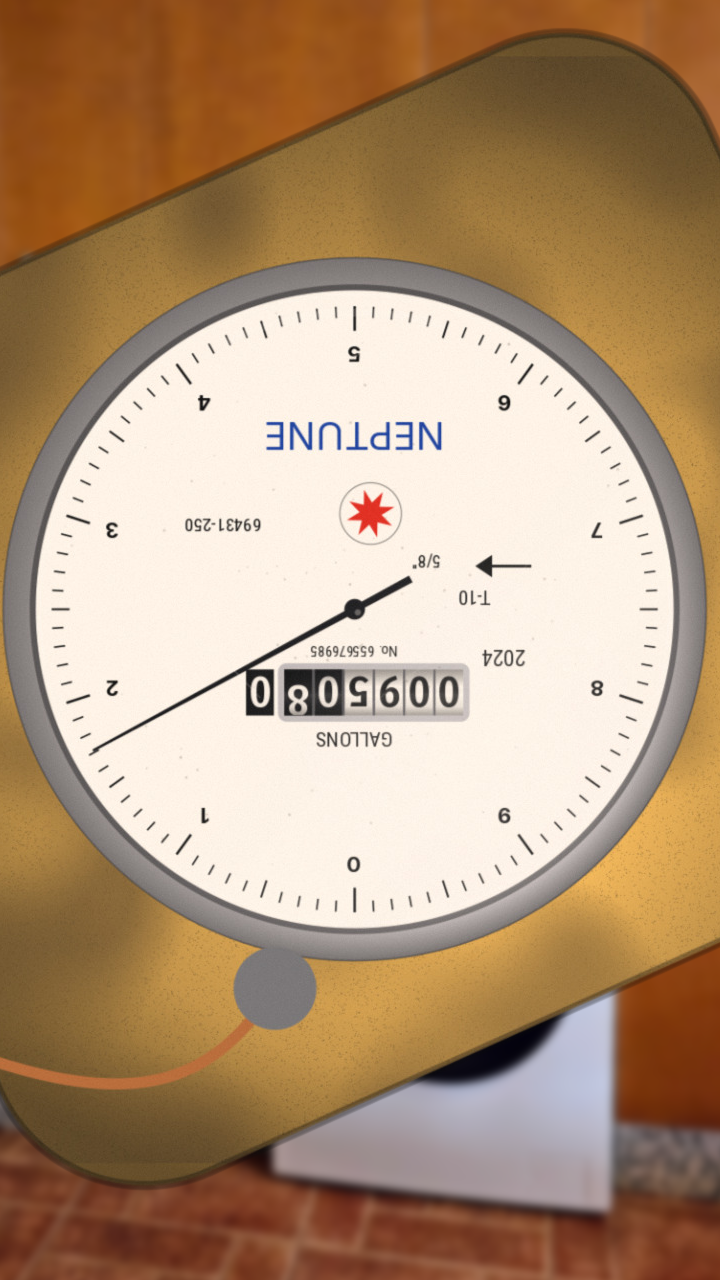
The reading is 95081.7 gal
